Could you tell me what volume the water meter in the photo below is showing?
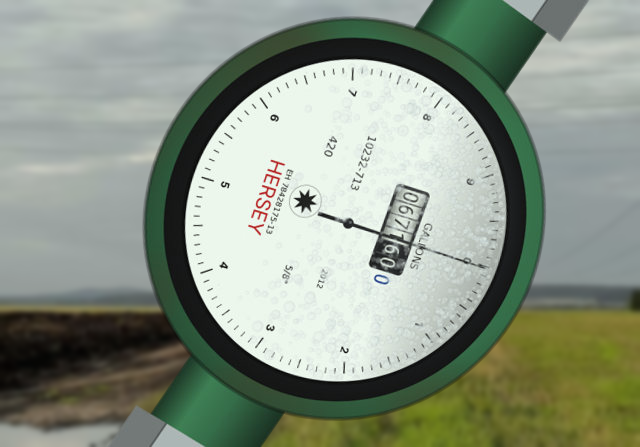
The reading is 671600.0 gal
